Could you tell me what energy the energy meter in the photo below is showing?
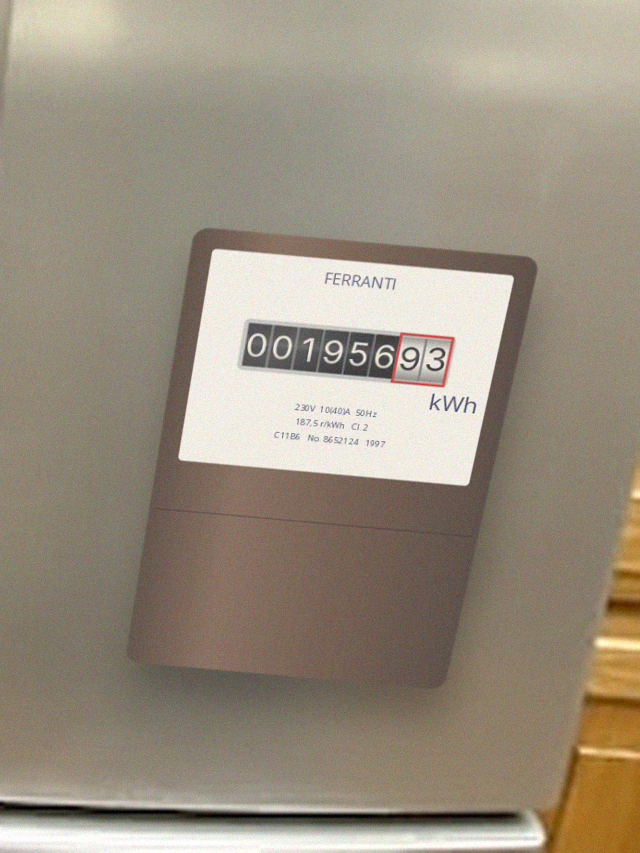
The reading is 1956.93 kWh
